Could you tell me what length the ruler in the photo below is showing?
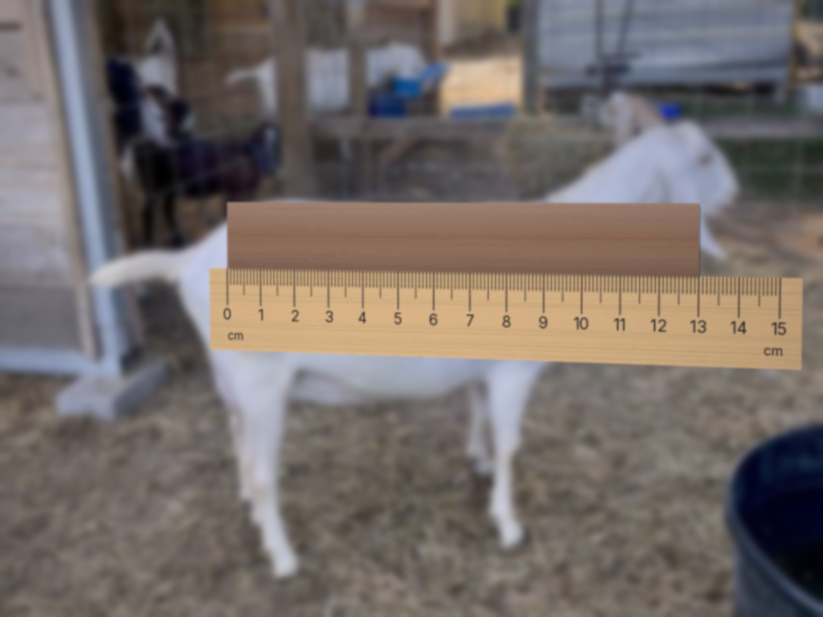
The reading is 13 cm
